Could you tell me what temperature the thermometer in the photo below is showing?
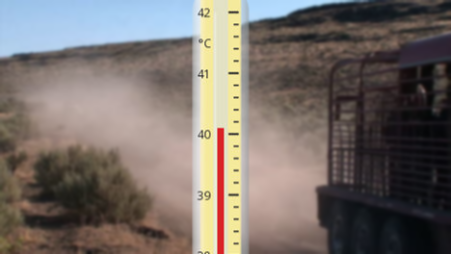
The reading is 40.1 °C
